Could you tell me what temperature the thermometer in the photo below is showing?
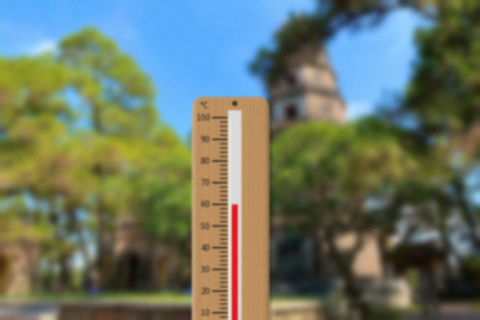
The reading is 60 °C
